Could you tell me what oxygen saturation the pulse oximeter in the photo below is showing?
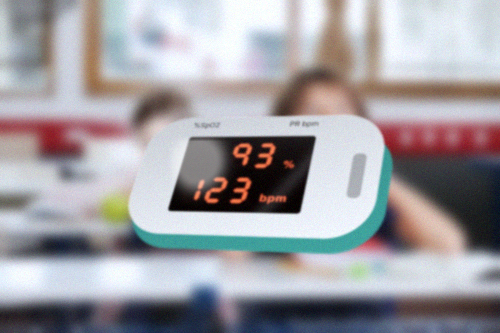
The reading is 93 %
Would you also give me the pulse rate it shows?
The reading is 123 bpm
